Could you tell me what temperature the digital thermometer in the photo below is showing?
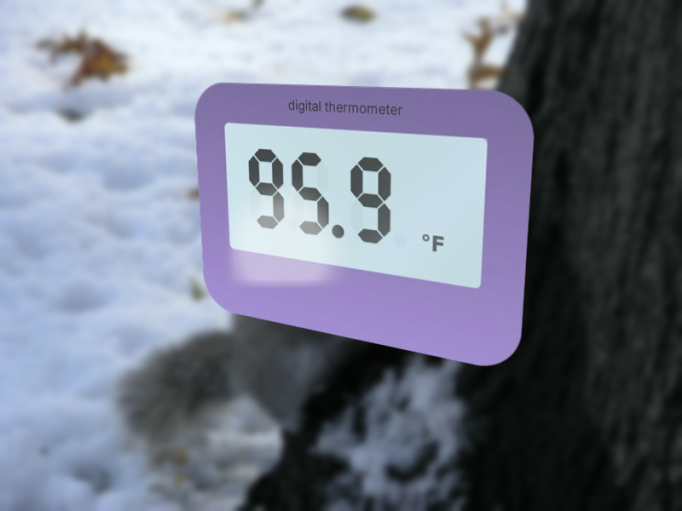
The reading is 95.9 °F
